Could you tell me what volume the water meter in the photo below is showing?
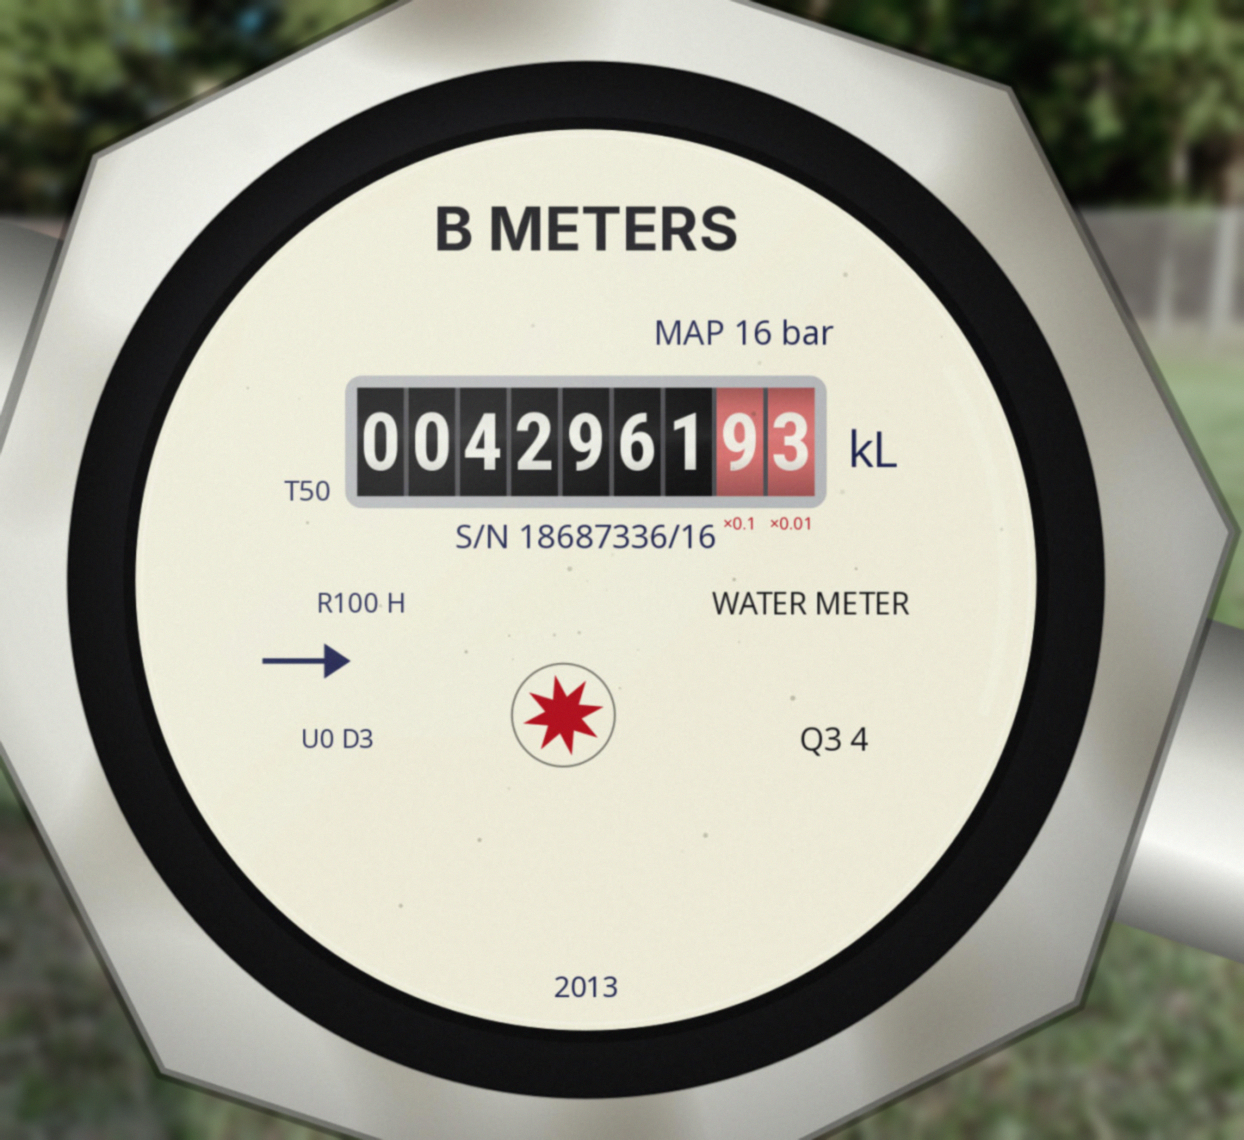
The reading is 42961.93 kL
